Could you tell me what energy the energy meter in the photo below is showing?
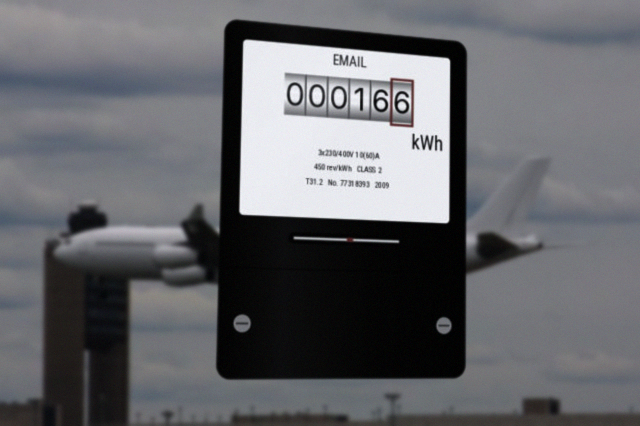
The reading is 16.6 kWh
